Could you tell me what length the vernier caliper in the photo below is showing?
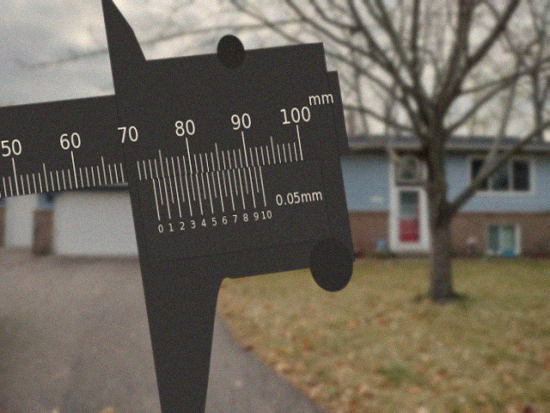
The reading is 73.2 mm
